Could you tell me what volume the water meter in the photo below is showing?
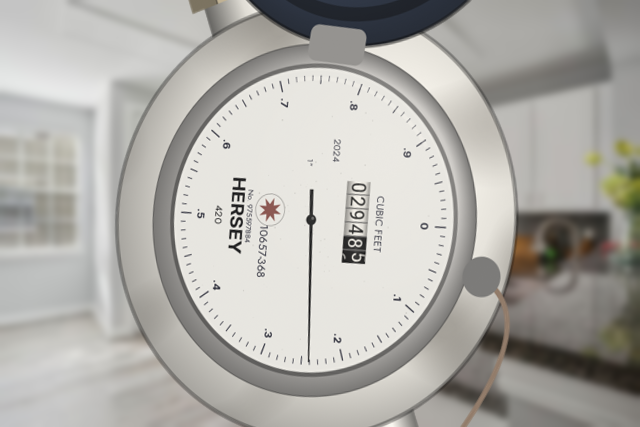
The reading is 29485.24 ft³
